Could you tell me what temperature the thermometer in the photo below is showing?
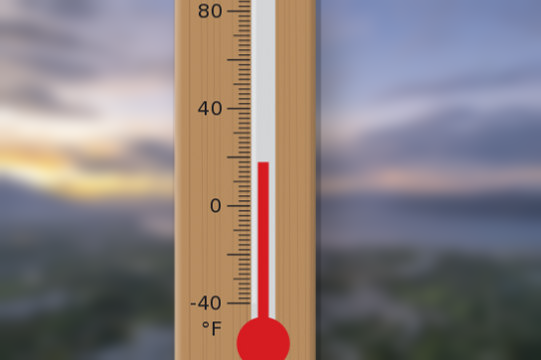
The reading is 18 °F
